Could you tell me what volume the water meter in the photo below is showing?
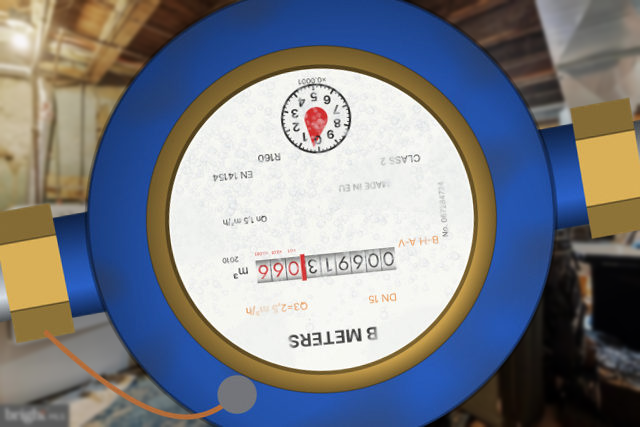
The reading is 6913.0660 m³
